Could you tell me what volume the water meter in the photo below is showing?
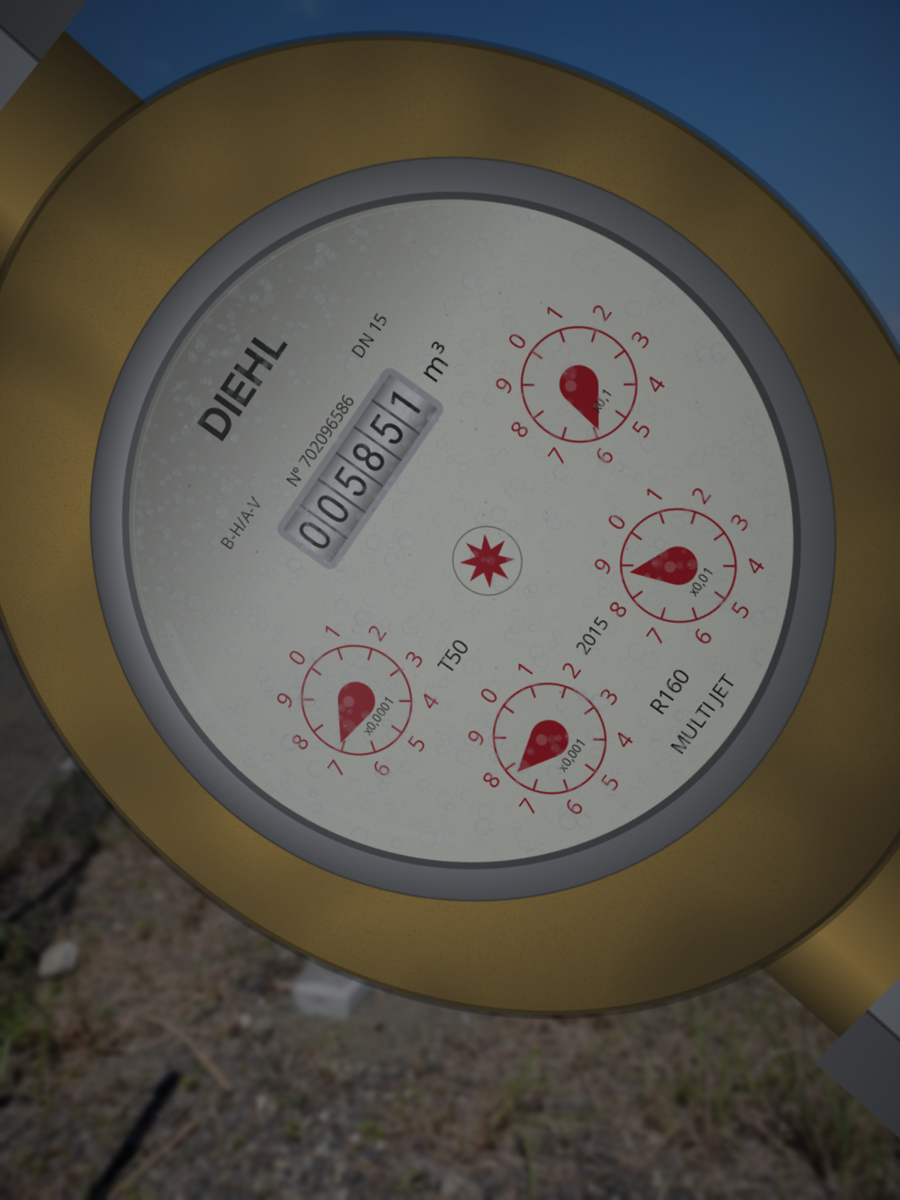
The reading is 5851.5877 m³
